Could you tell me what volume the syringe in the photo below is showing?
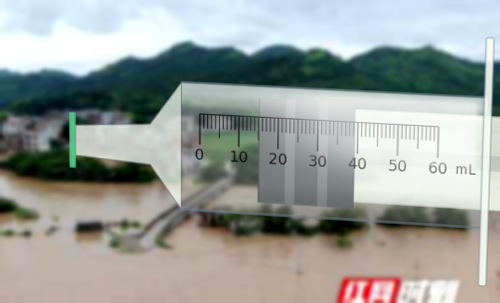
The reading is 15 mL
